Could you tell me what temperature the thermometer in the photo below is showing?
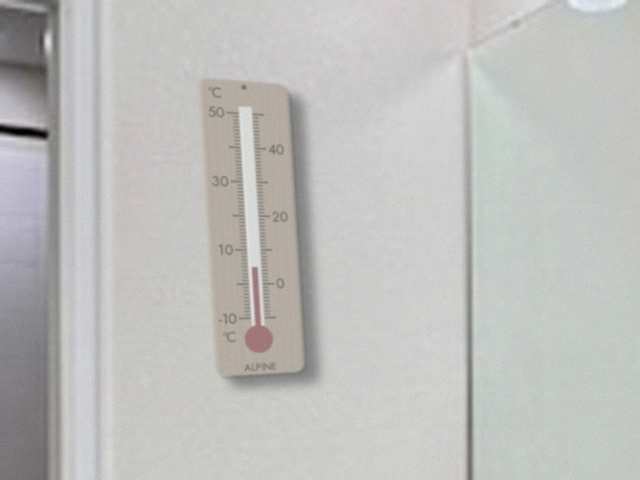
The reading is 5 °C
